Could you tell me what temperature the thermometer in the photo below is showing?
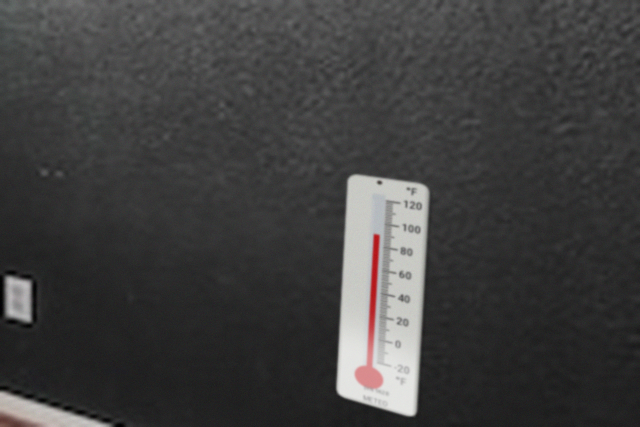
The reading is 90 °F
